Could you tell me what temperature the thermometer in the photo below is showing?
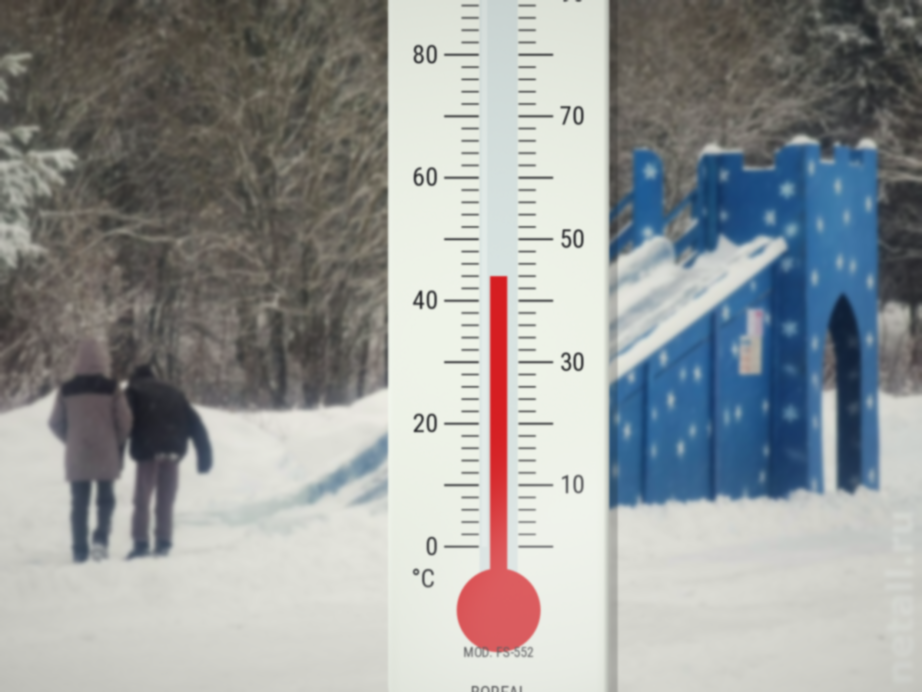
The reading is 44 °C
